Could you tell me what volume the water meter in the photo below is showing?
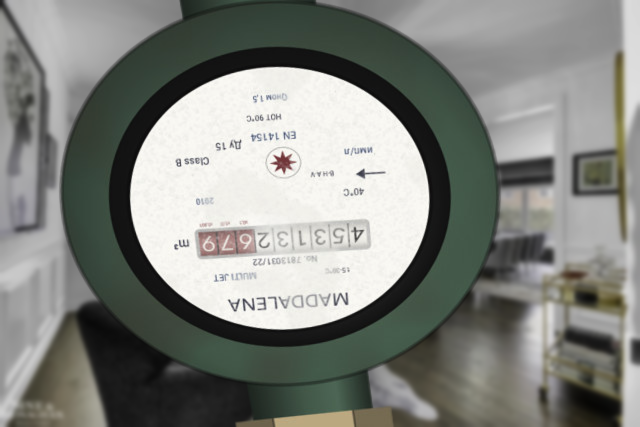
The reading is 453132.679 m³
